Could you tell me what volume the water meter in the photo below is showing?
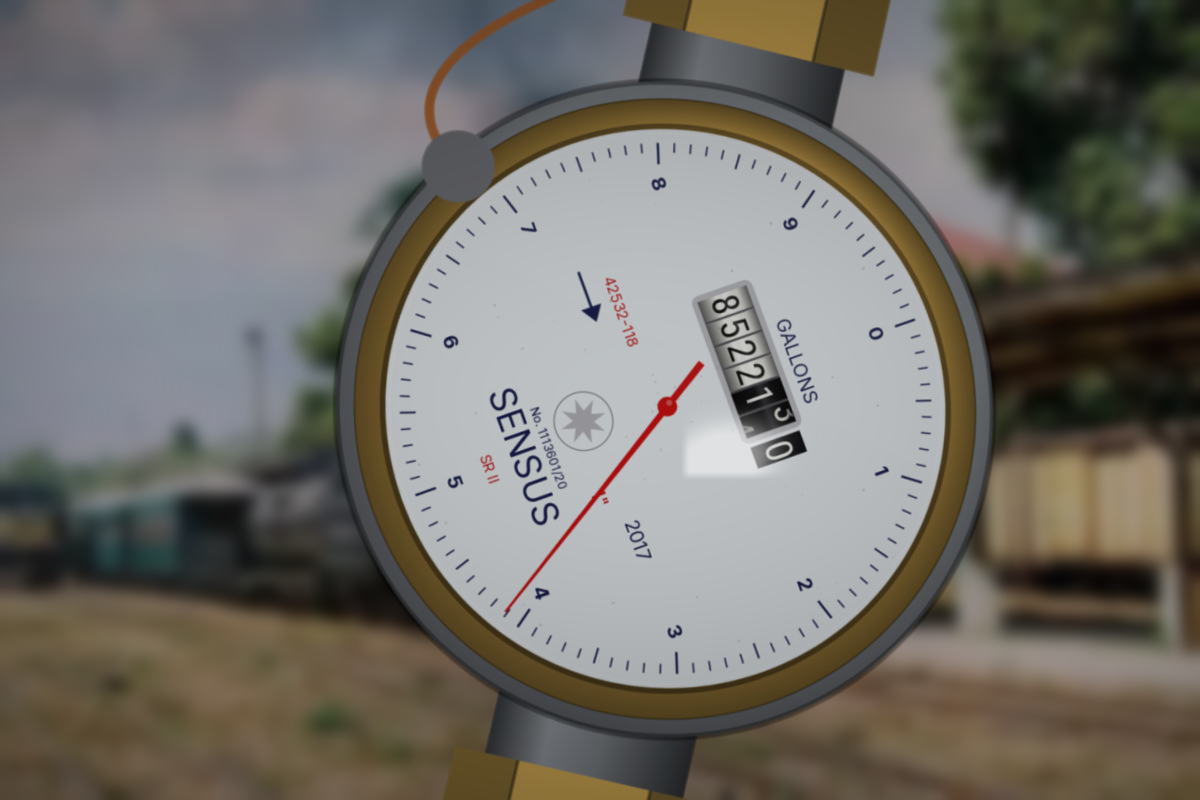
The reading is 8522134.1 gal
